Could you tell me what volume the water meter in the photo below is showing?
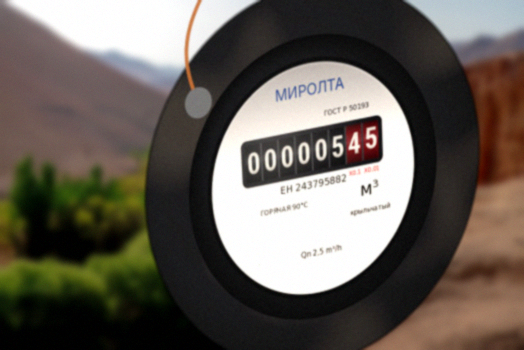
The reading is 5.45 m³
